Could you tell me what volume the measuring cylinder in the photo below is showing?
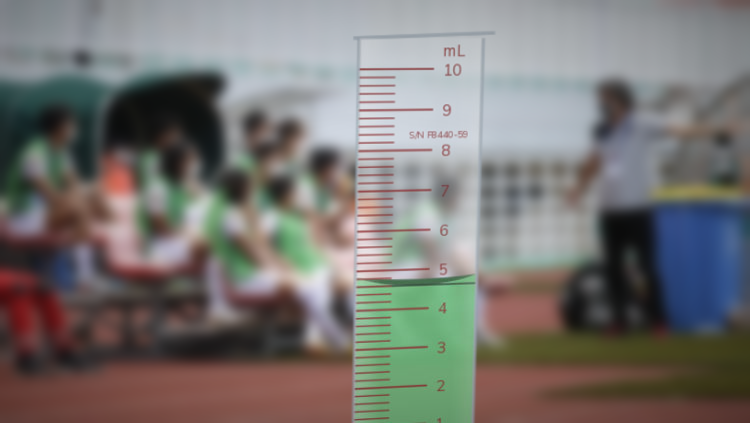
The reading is 4.6 mL
